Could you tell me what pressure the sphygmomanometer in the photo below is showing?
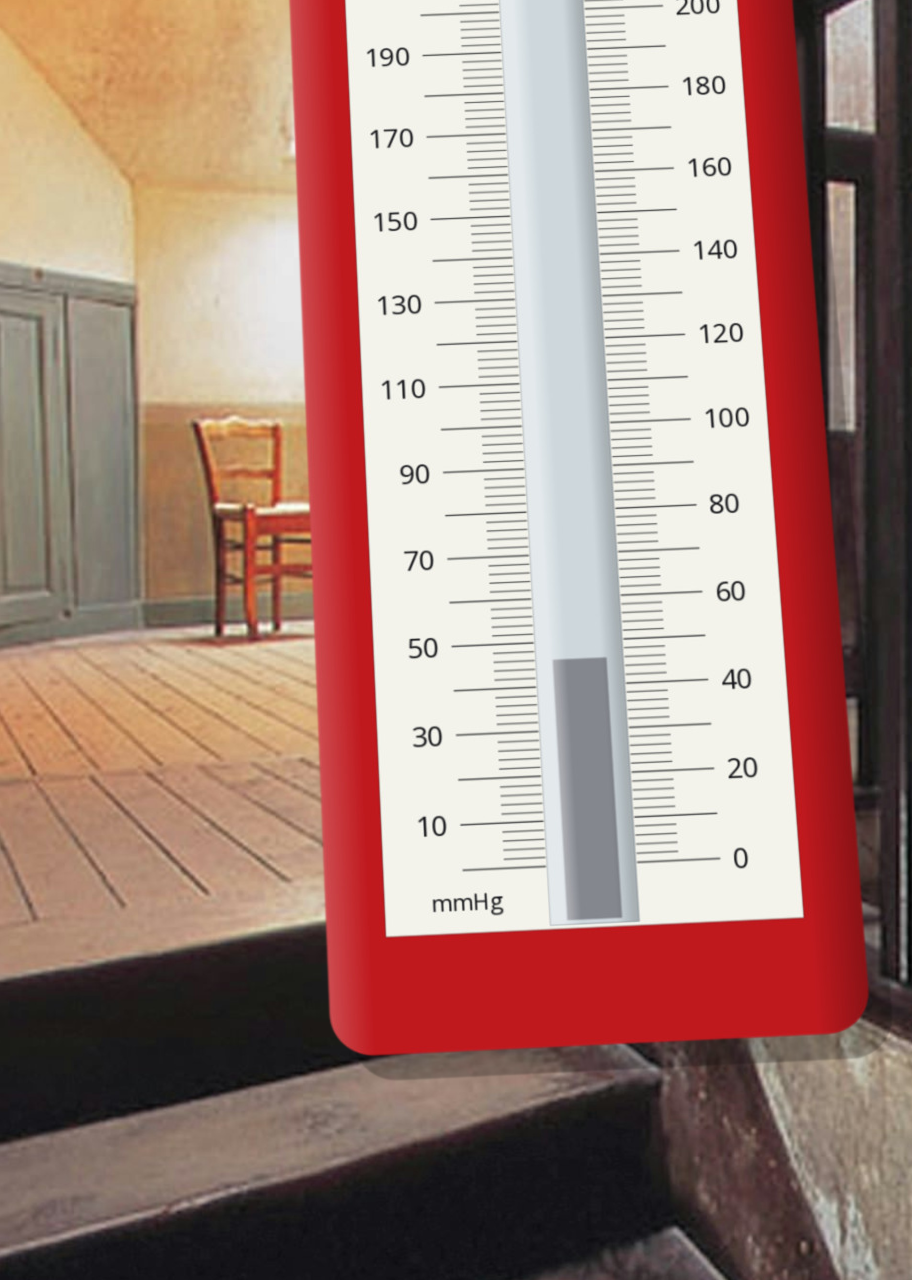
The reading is 46 mmHg
